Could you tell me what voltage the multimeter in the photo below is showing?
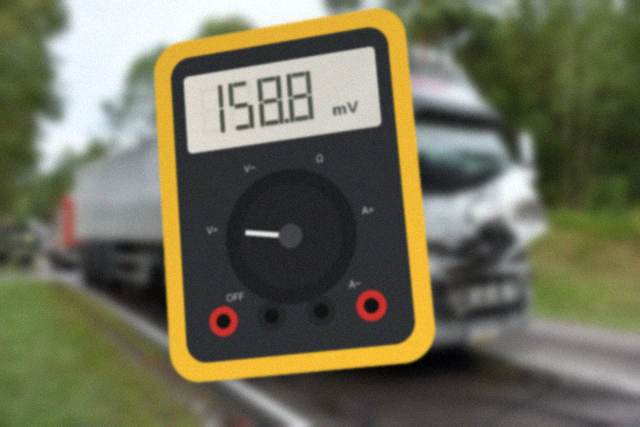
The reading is 158.8 mV
